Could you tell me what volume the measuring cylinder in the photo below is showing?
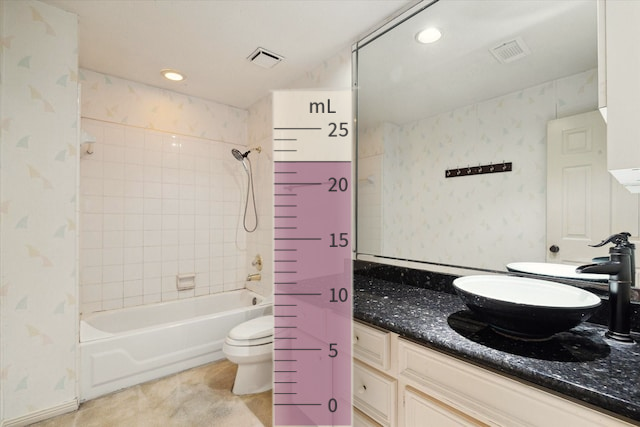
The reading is 22 mL
